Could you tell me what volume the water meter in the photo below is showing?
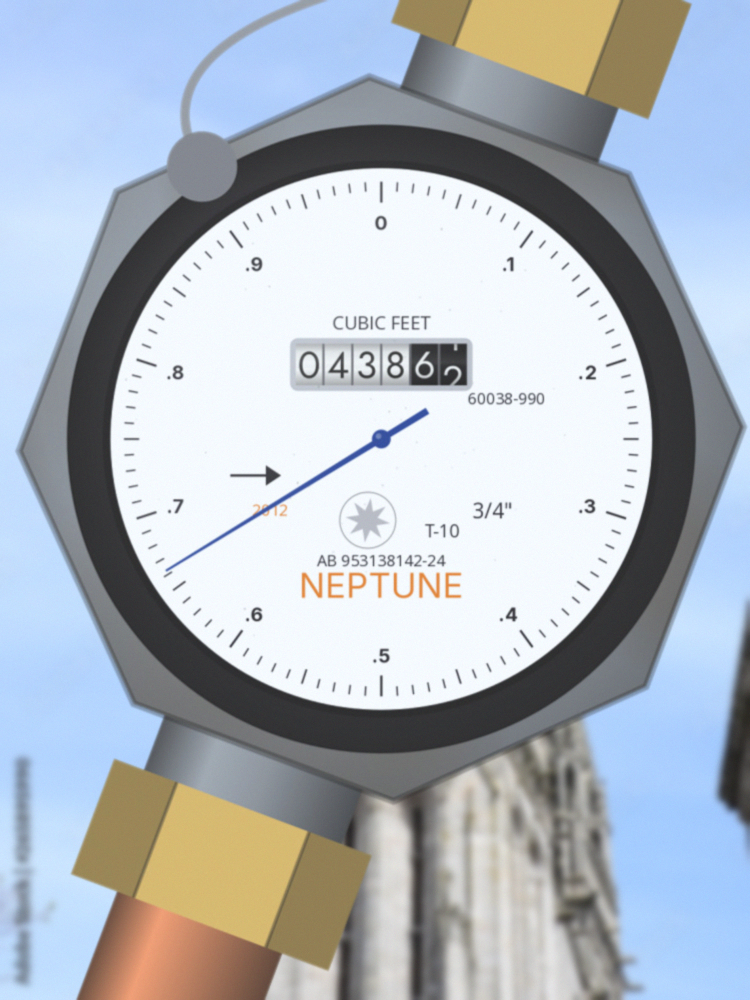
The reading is 43861.66 ft³
